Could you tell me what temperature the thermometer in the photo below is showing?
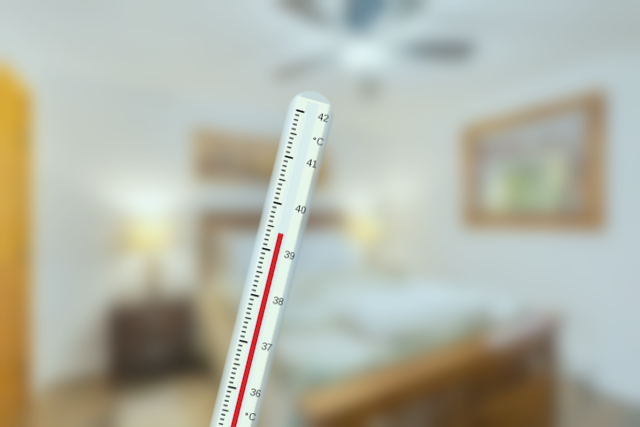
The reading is 39.4 °C
